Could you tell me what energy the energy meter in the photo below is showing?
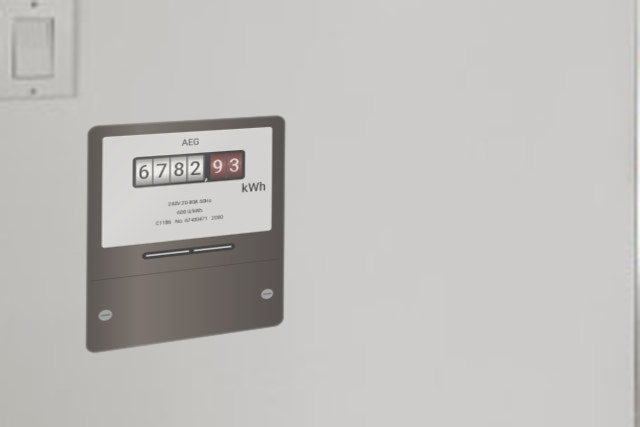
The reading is 6782.93 kWh
